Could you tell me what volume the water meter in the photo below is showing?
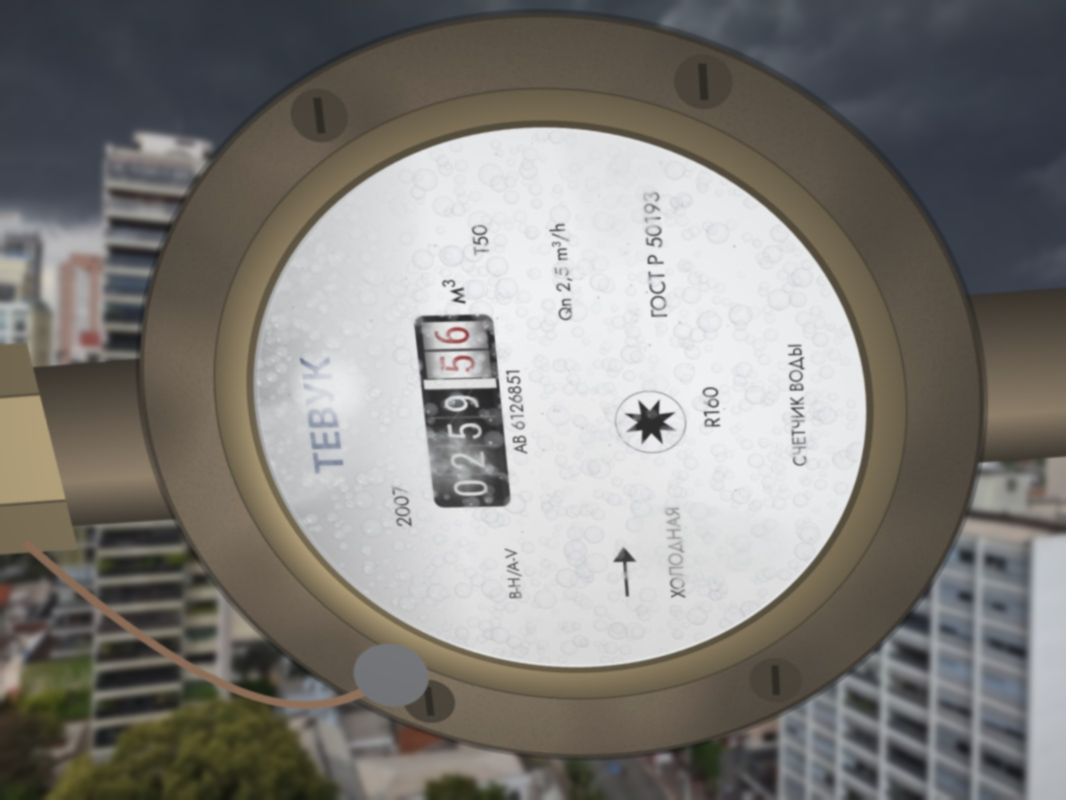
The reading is 259.56 m³
